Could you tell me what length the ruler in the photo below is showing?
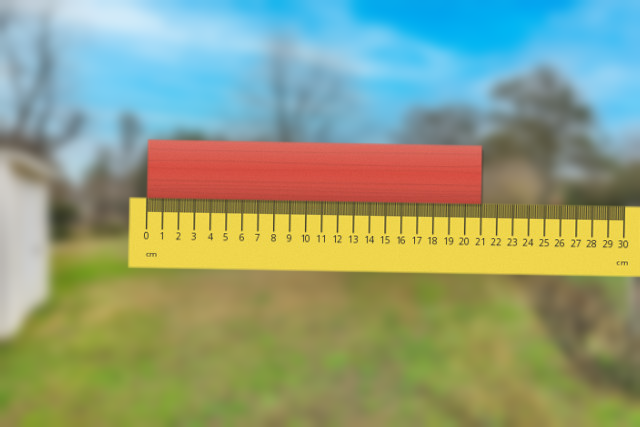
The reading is 21 cm
